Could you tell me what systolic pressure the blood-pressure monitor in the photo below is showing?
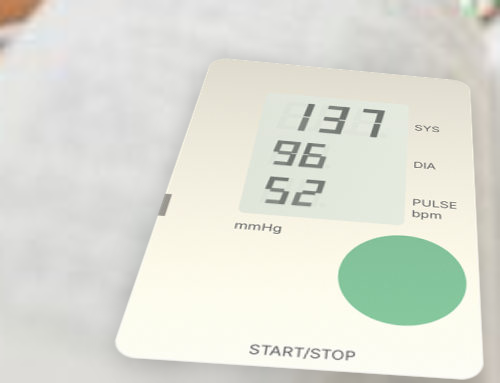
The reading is 137 mmHg
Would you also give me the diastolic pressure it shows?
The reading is 96 mmHg
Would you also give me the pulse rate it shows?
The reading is 52 bpm
